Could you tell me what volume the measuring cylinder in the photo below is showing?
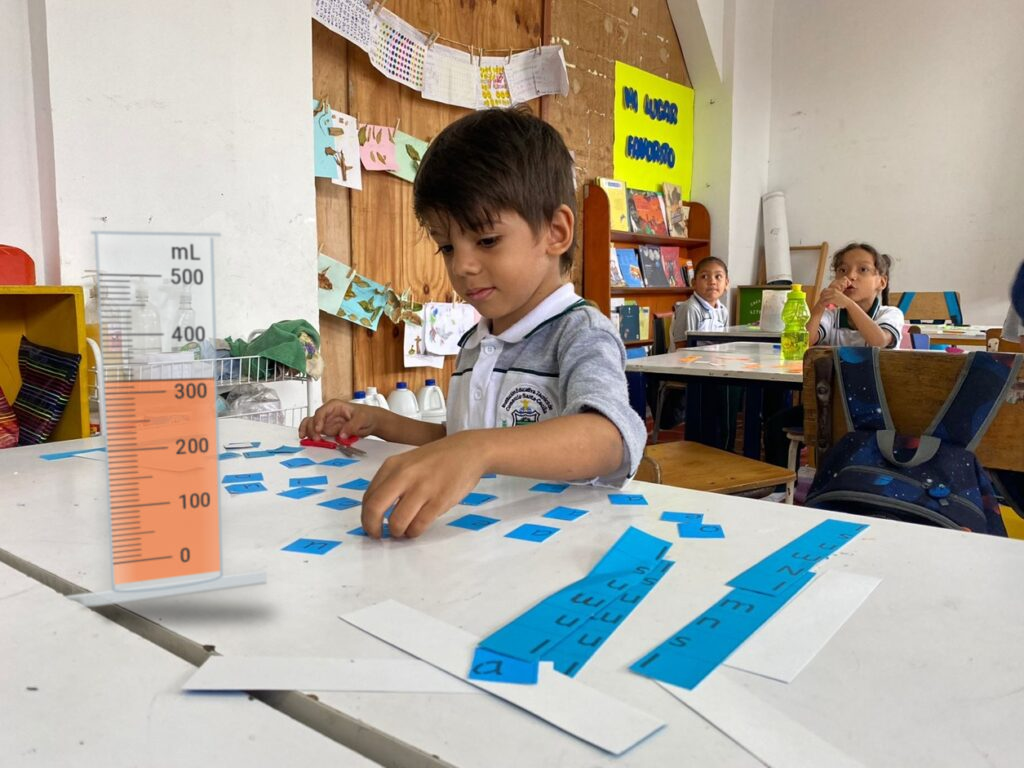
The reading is 320 mL
